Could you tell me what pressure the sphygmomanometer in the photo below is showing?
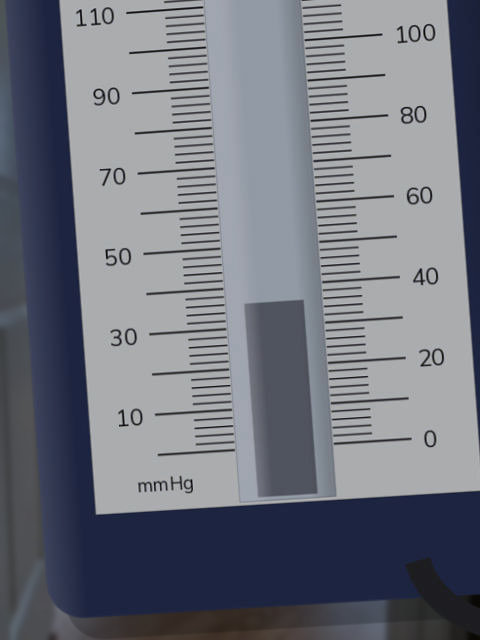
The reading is 36 mmHg
